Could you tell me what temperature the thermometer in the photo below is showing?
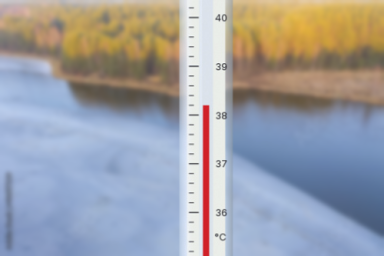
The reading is 38.2 °C
